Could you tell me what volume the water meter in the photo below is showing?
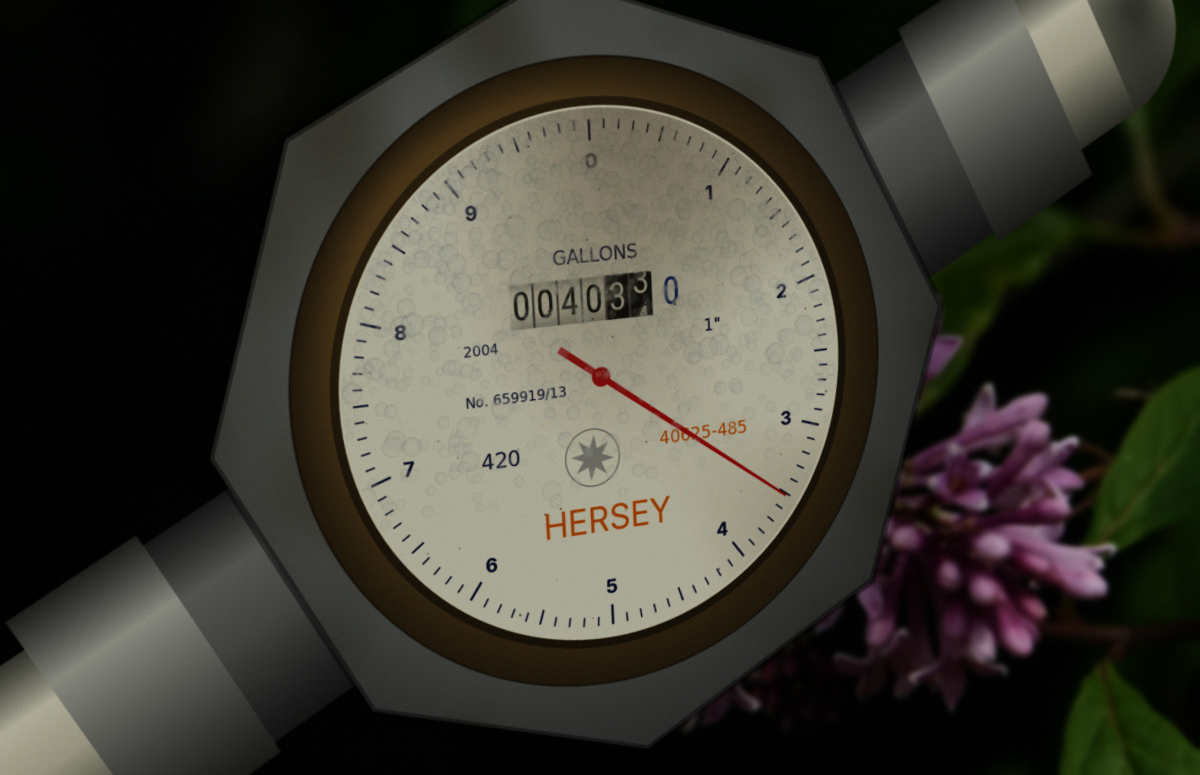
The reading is 40333.5 gal
